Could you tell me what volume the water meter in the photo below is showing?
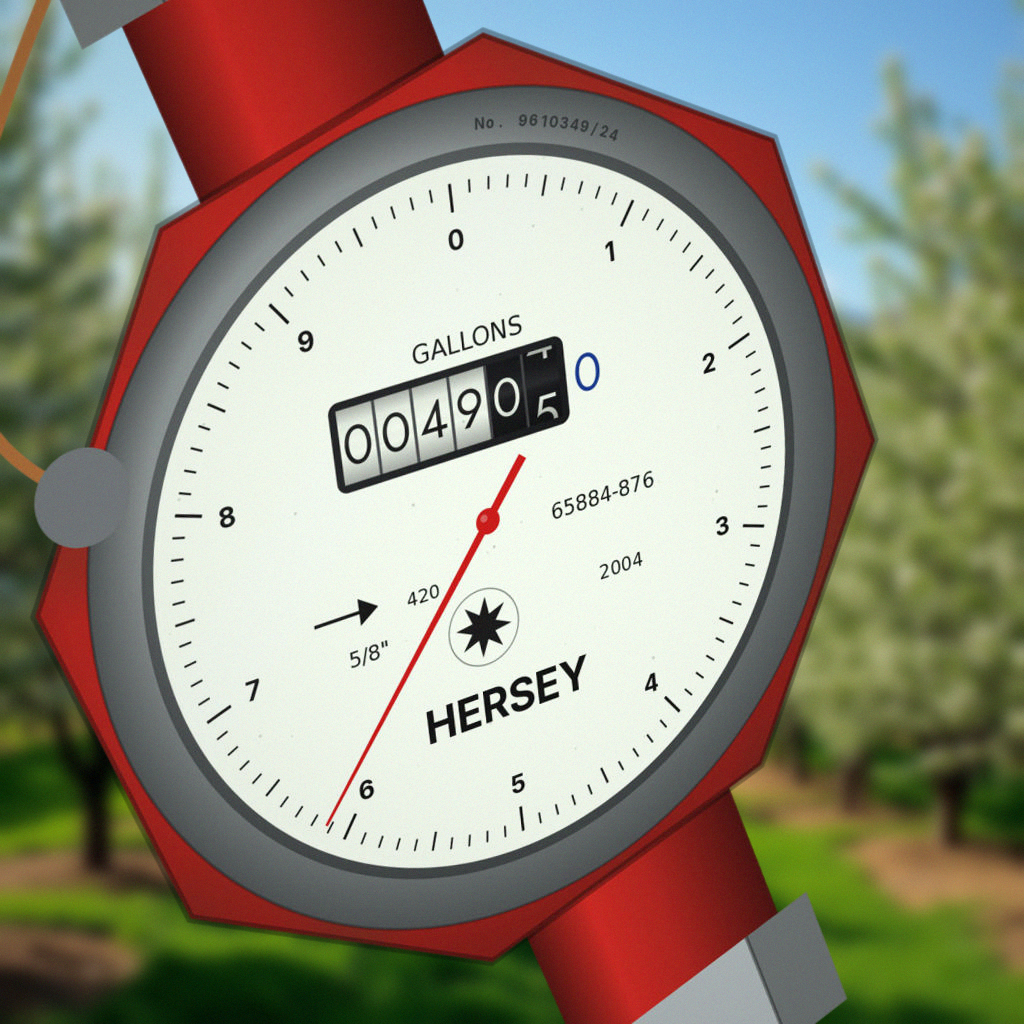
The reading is 49046.1 gal
